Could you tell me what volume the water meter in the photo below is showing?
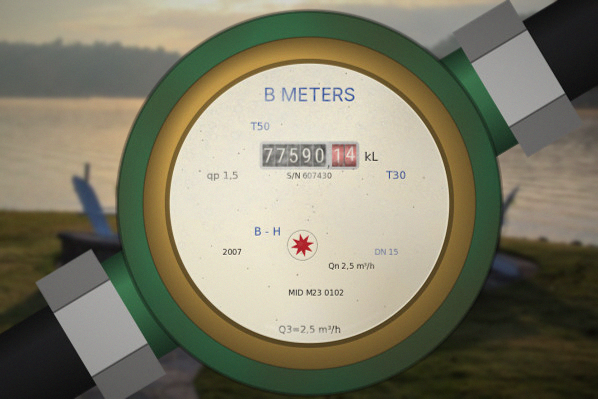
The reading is 77590.14 kL
